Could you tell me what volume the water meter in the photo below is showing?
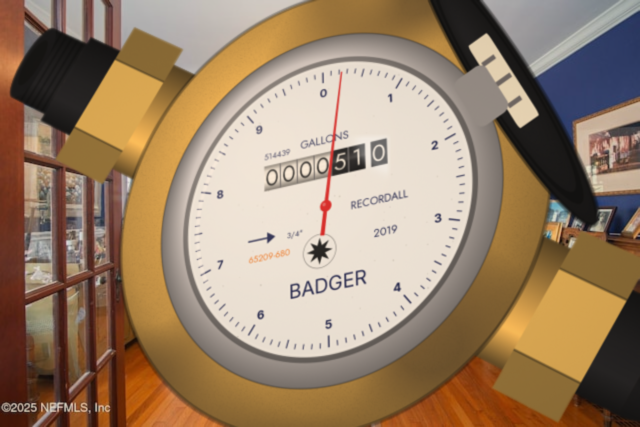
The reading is 510.2 gal
